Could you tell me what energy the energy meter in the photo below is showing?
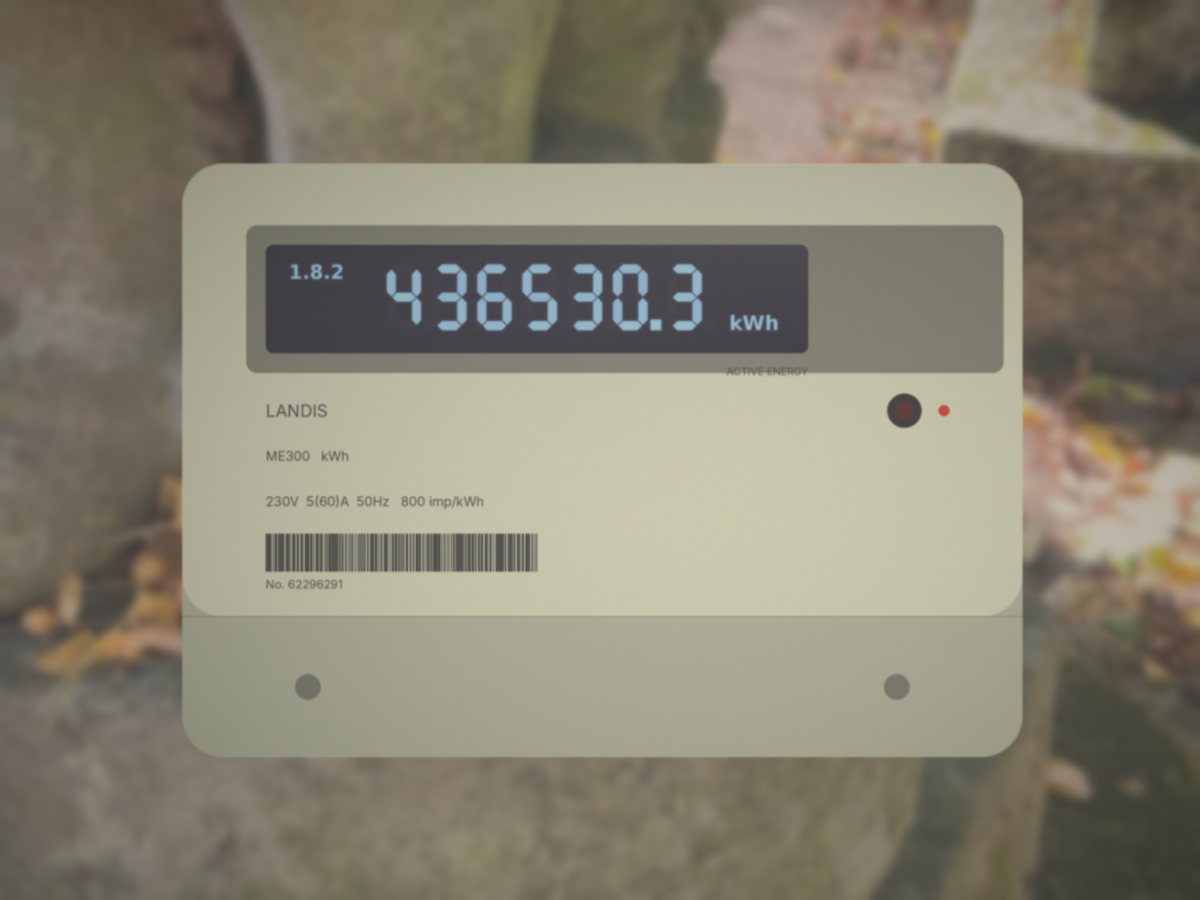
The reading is 436530.3 kWh
